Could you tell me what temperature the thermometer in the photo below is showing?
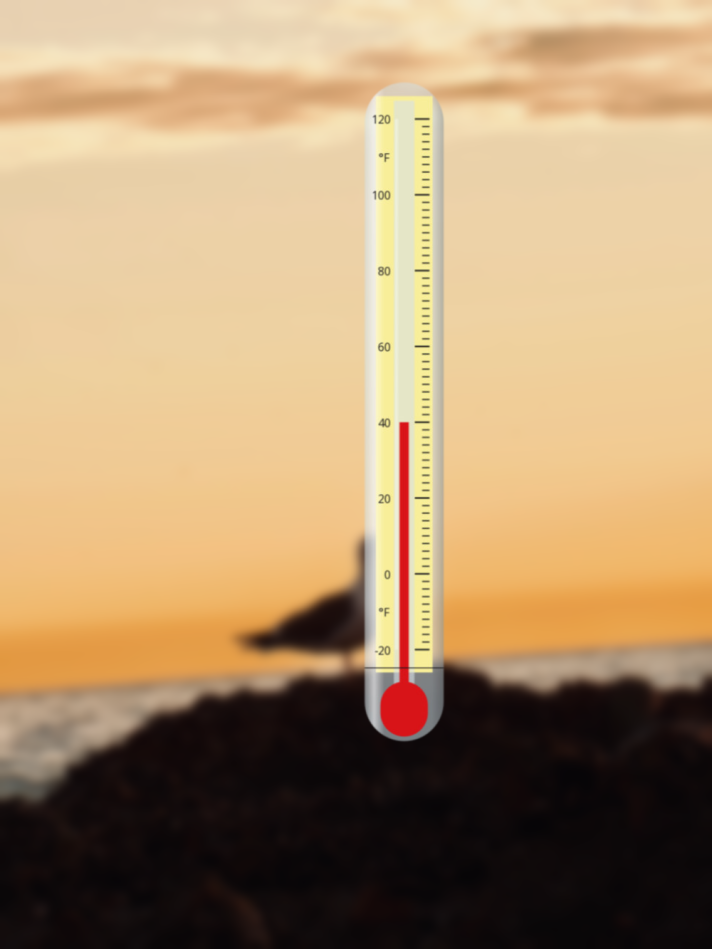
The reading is 40 °F
